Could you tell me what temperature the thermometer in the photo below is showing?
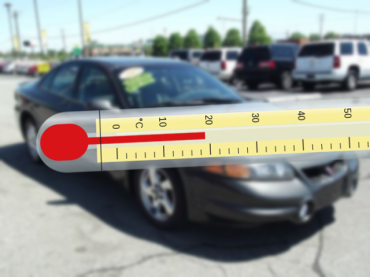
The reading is 19 °C
